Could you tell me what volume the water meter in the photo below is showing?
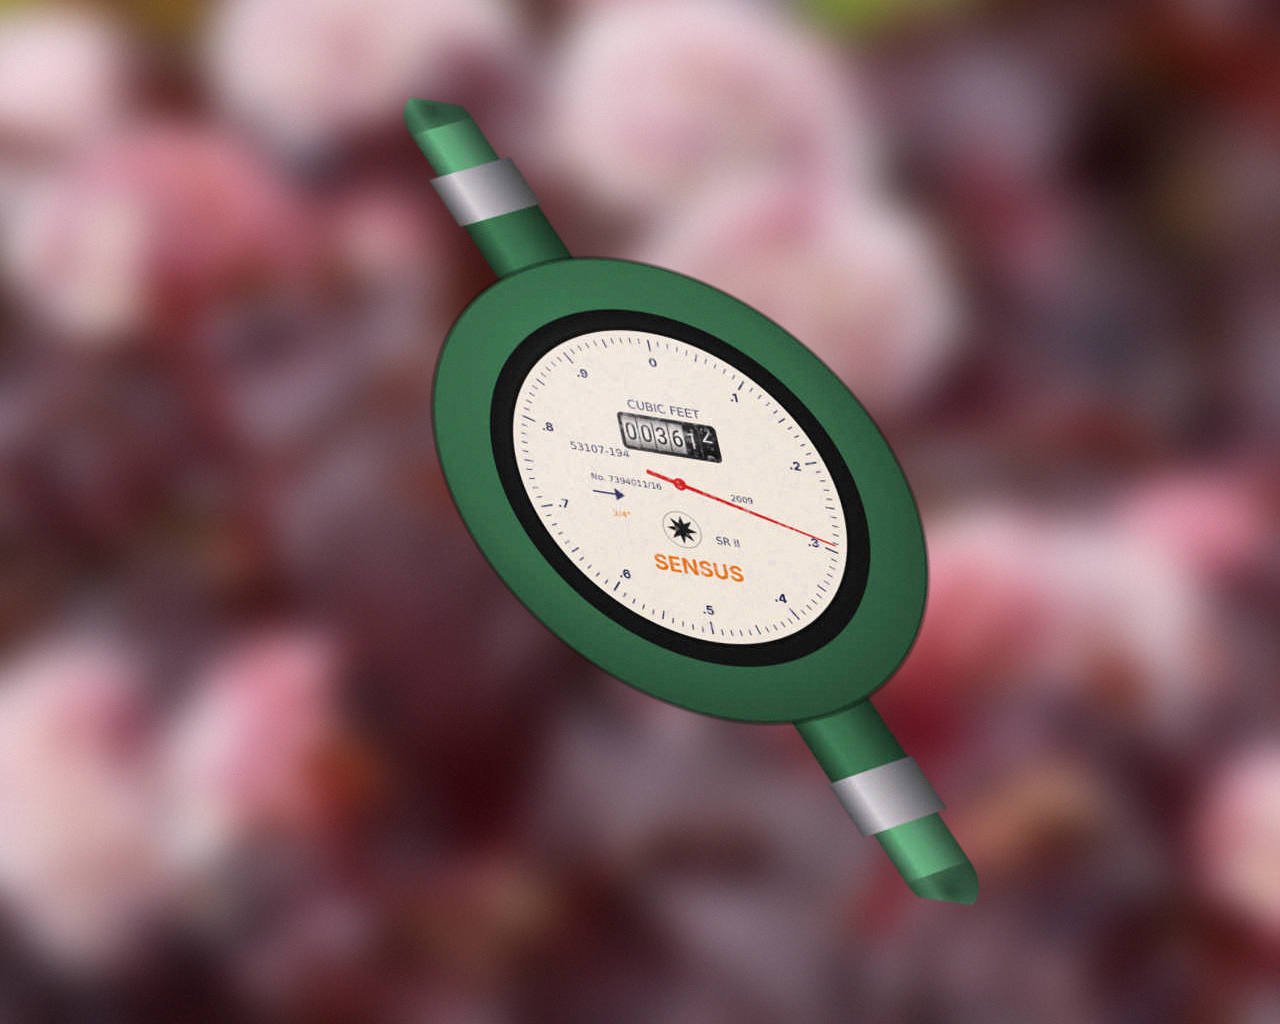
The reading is 3612.29 ft³
